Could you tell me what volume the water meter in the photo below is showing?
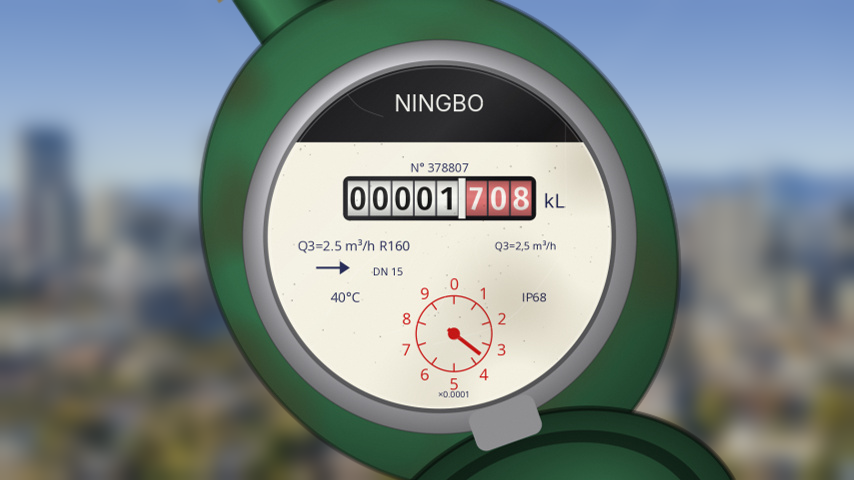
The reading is 1.7083 kL
